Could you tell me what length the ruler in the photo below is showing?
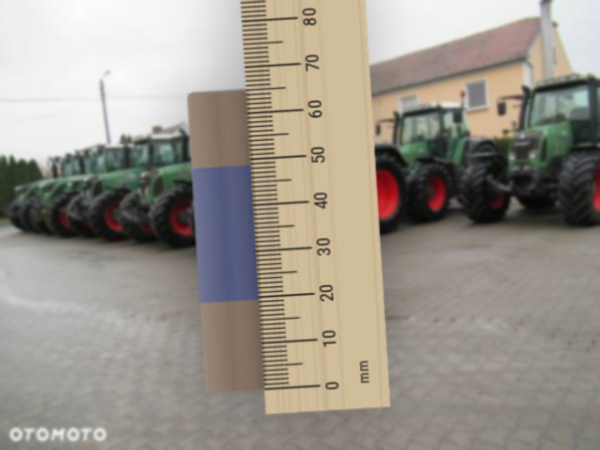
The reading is 65 mm
